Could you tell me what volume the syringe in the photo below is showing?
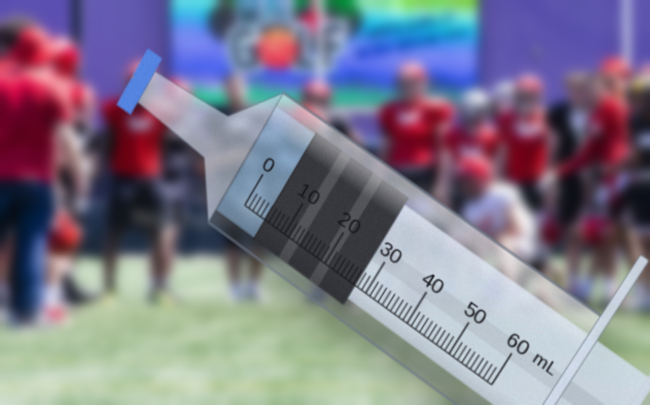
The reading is 5 mL
